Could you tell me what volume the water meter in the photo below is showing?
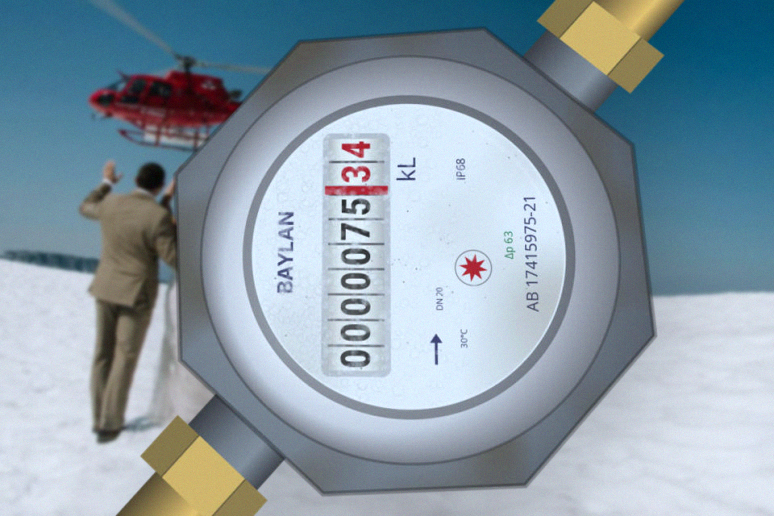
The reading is 75.34 kL
